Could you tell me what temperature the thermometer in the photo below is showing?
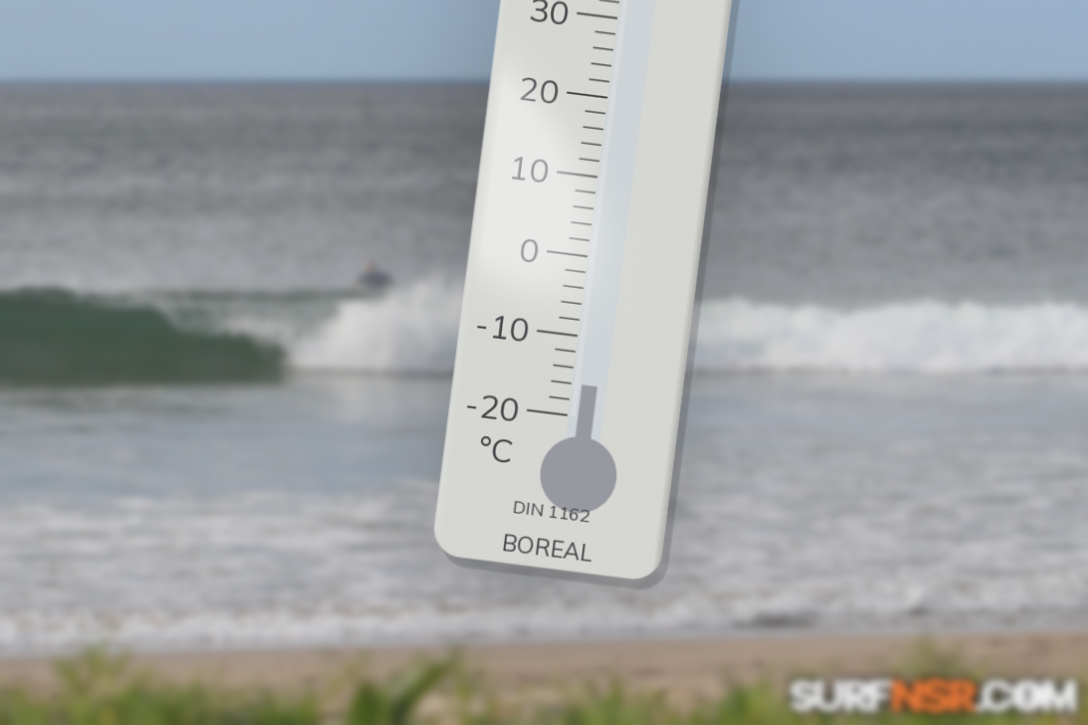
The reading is -16 °C
